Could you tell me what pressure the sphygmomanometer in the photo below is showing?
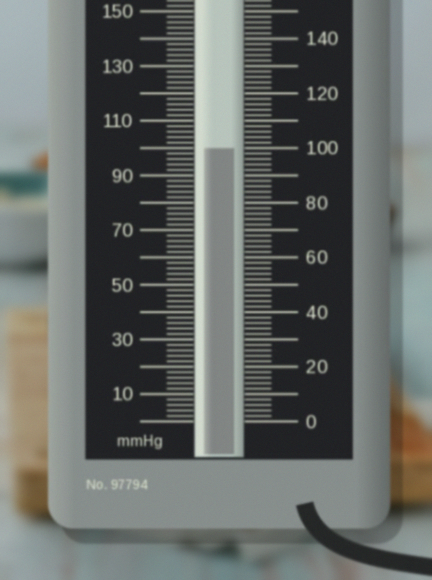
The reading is 100 mmHg
